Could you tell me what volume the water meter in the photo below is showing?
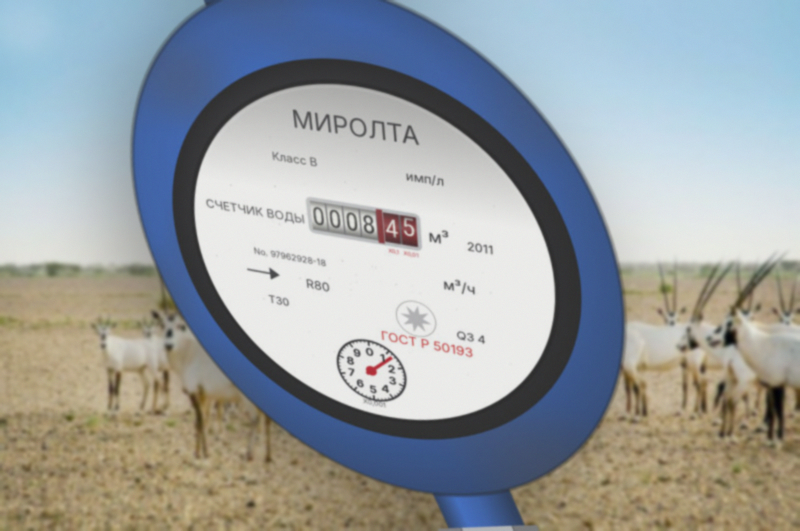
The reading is 8.451 m³
